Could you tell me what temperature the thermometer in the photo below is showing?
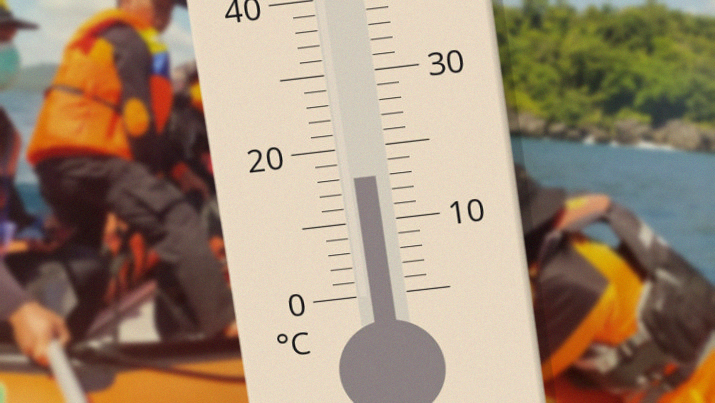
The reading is 16 °C
